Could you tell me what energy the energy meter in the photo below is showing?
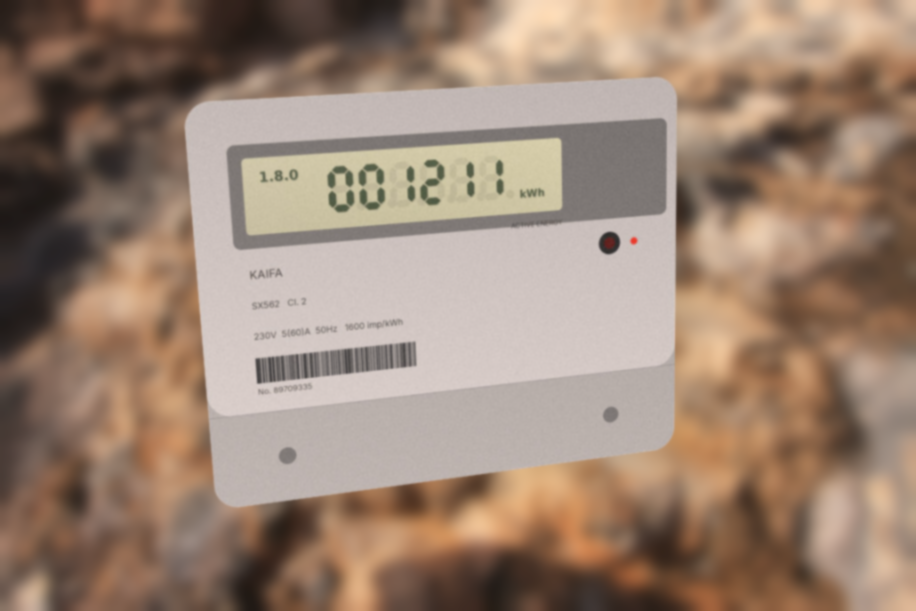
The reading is 1211 kWh
